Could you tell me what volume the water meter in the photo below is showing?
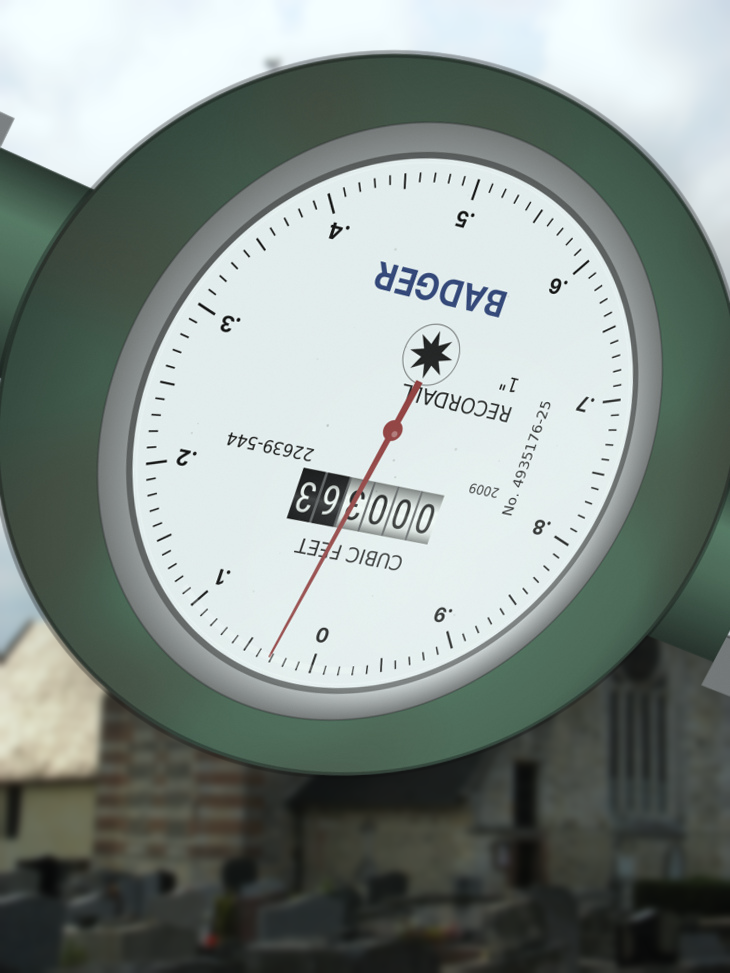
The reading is 363.03 ft³
